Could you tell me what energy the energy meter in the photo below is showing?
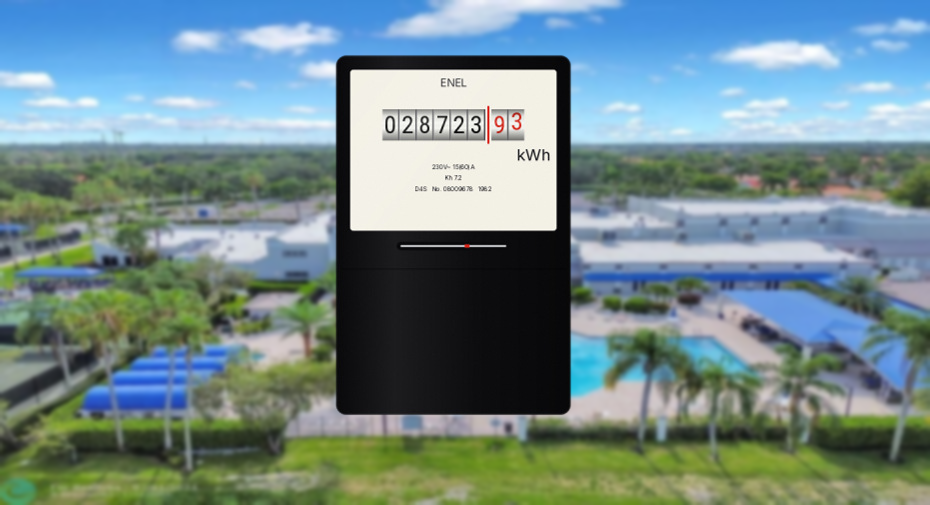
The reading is 28723.93 kWh
